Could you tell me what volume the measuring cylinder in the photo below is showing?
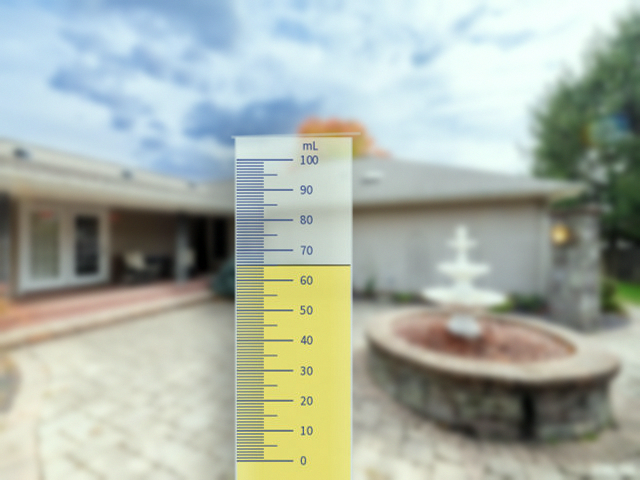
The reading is 65 mL
